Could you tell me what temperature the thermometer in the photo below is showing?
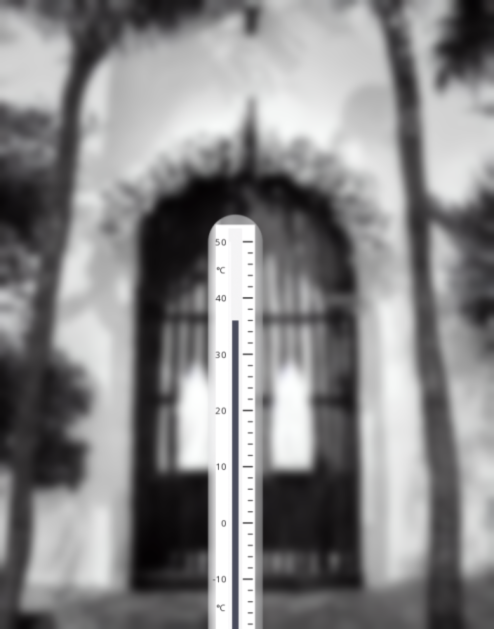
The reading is 36 °C
